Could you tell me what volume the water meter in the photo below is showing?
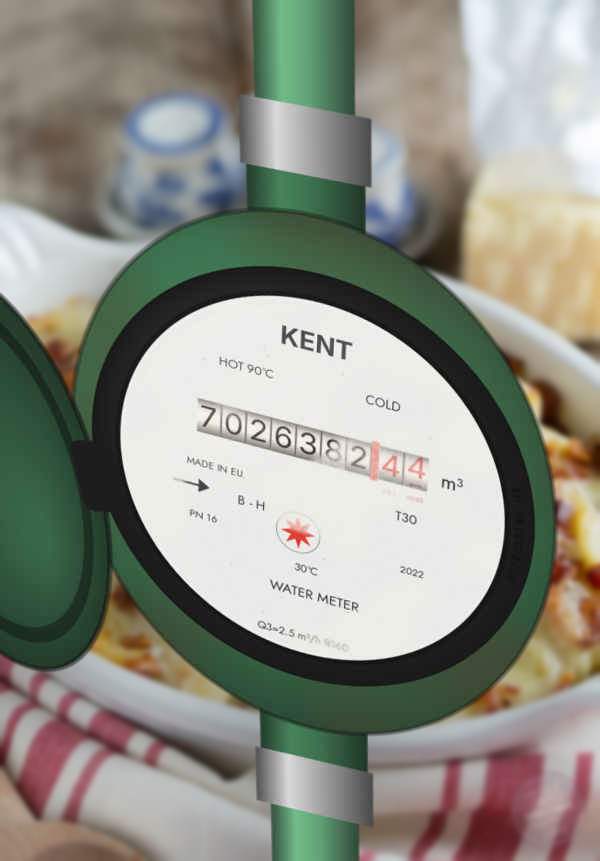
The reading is 7026382.44 m³
